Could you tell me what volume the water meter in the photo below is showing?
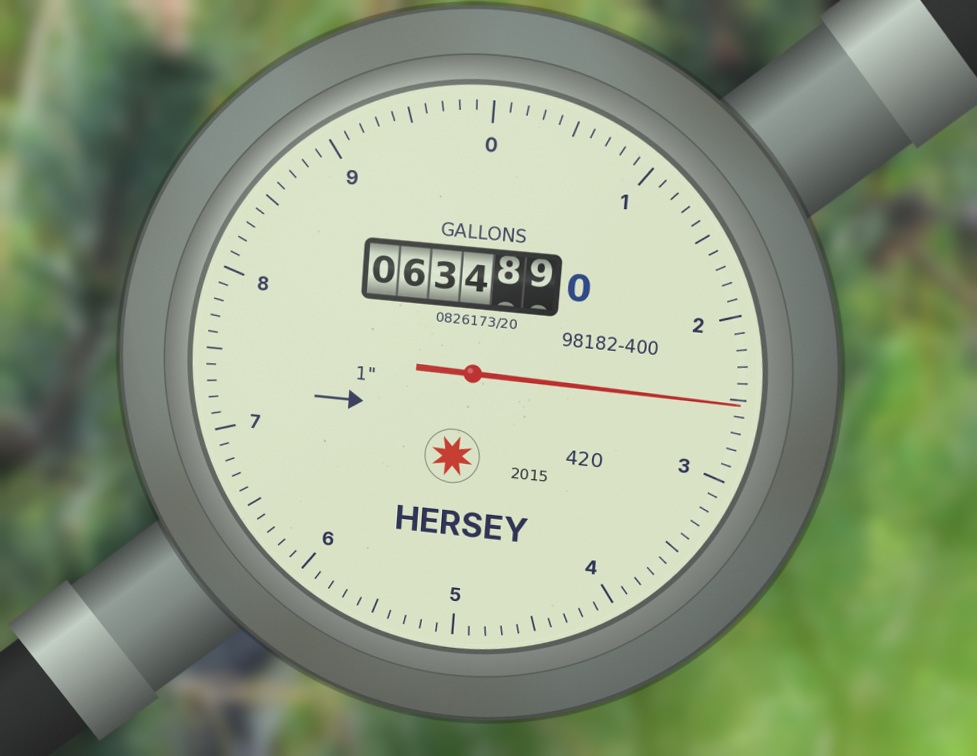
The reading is 634892.5 gal
